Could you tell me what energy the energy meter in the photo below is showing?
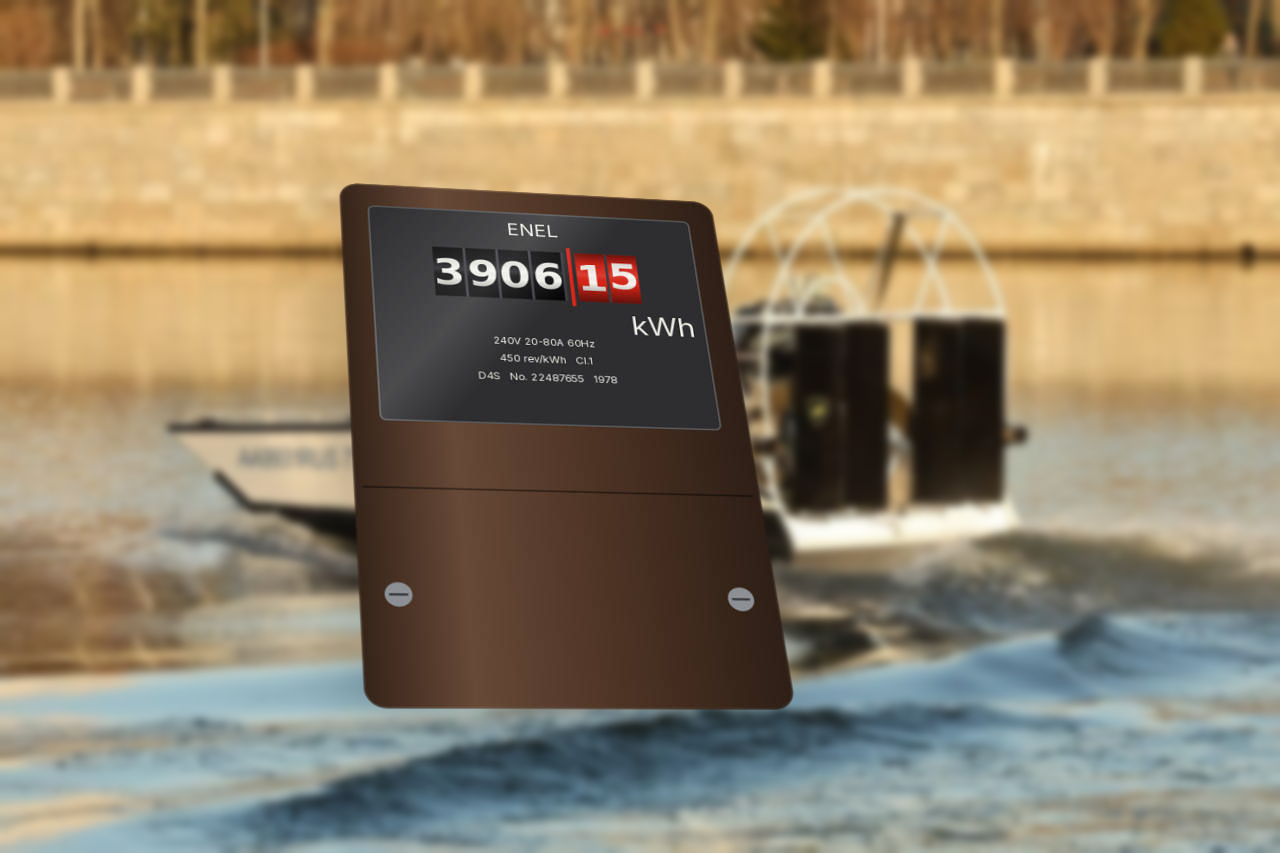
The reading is 3906.15 kWh
